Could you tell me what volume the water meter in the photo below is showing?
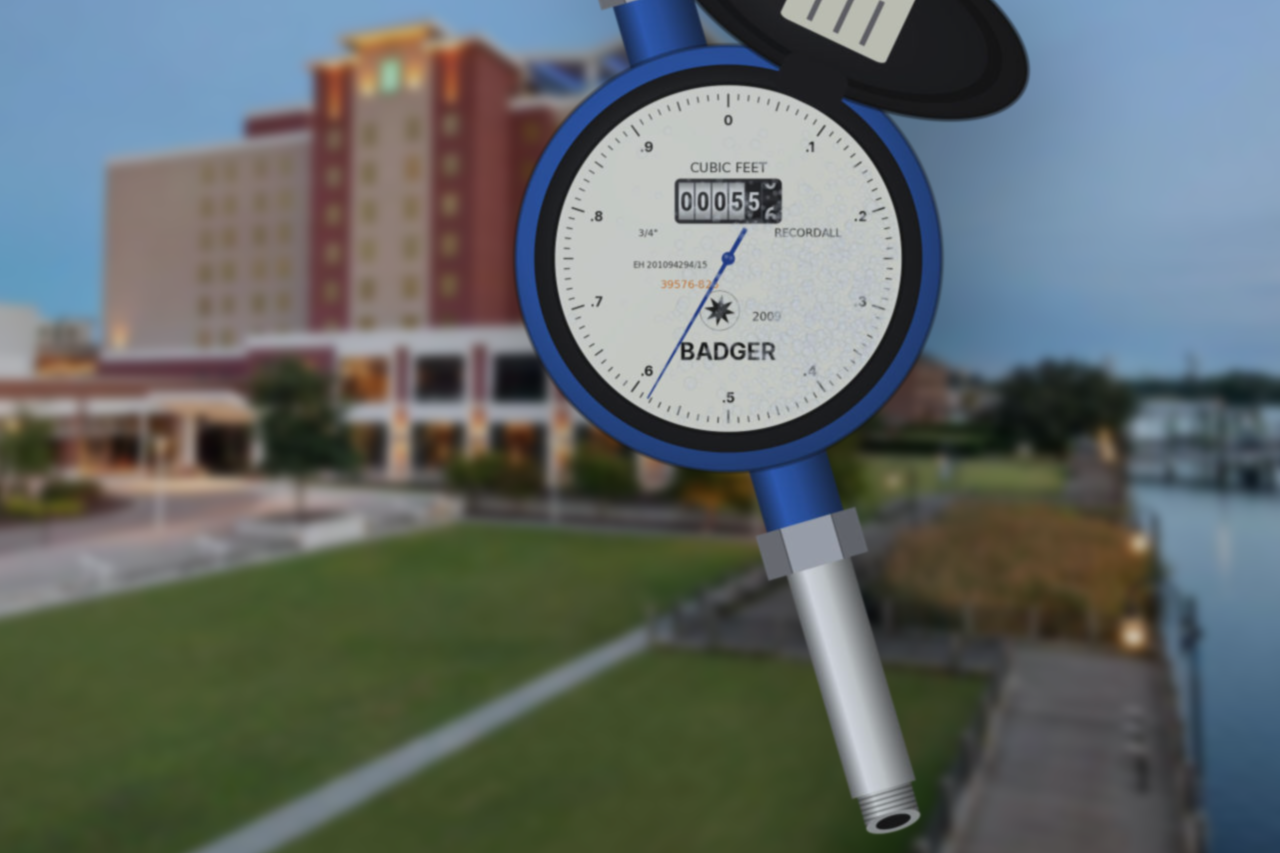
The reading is 555.58 ft³
